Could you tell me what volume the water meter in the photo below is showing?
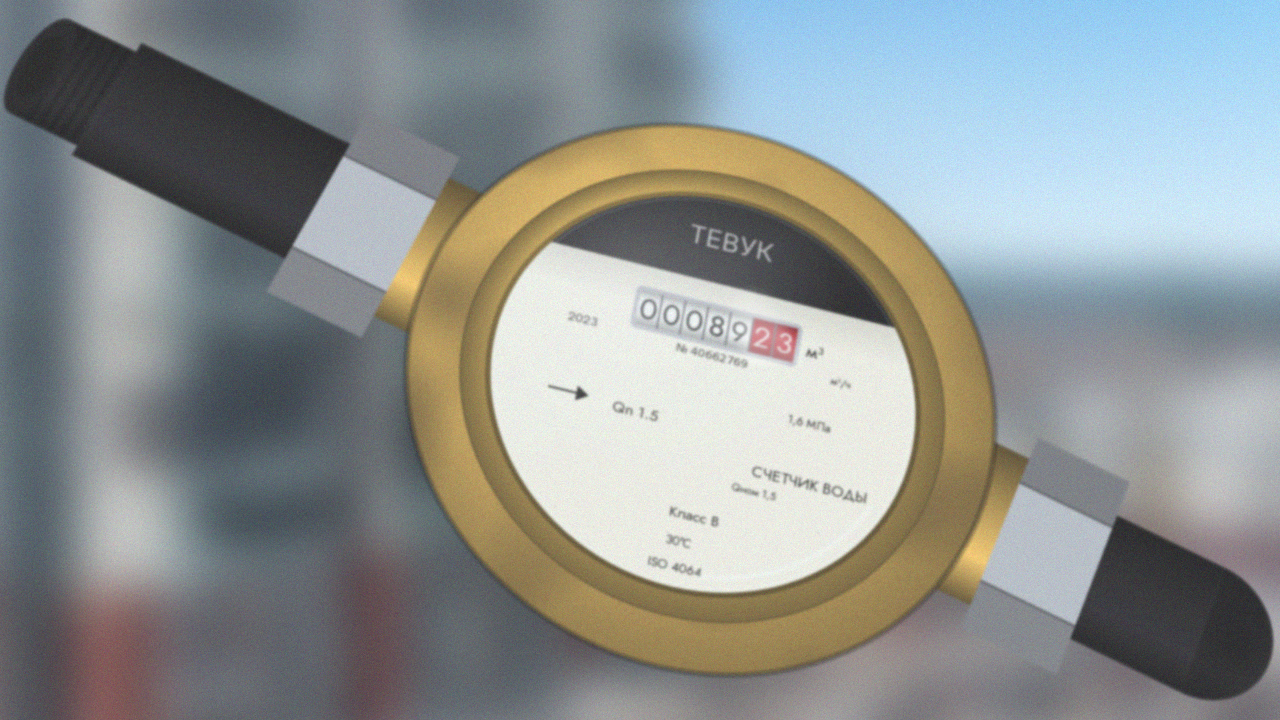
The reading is 89.23 m³
